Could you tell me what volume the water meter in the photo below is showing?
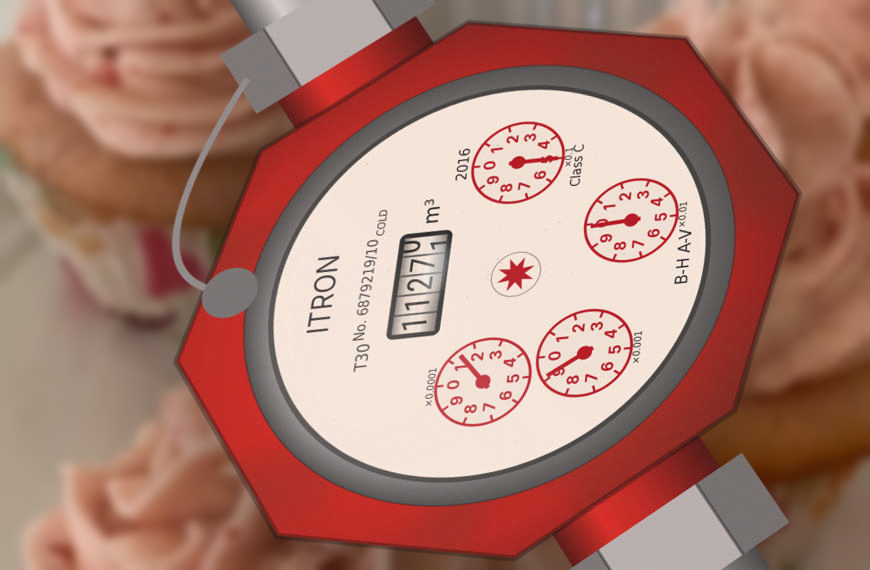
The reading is 11270.4991 m³
